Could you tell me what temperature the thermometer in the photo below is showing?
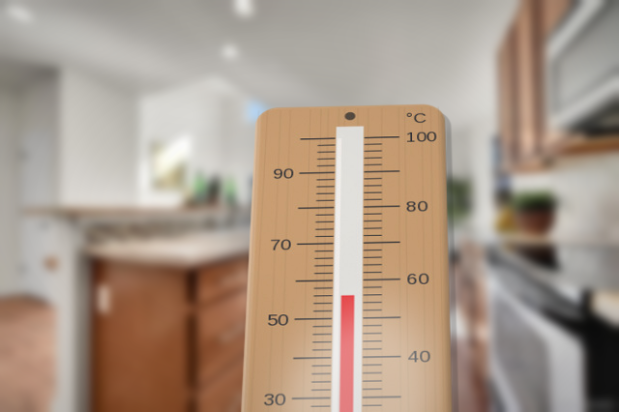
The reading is 56 °C
